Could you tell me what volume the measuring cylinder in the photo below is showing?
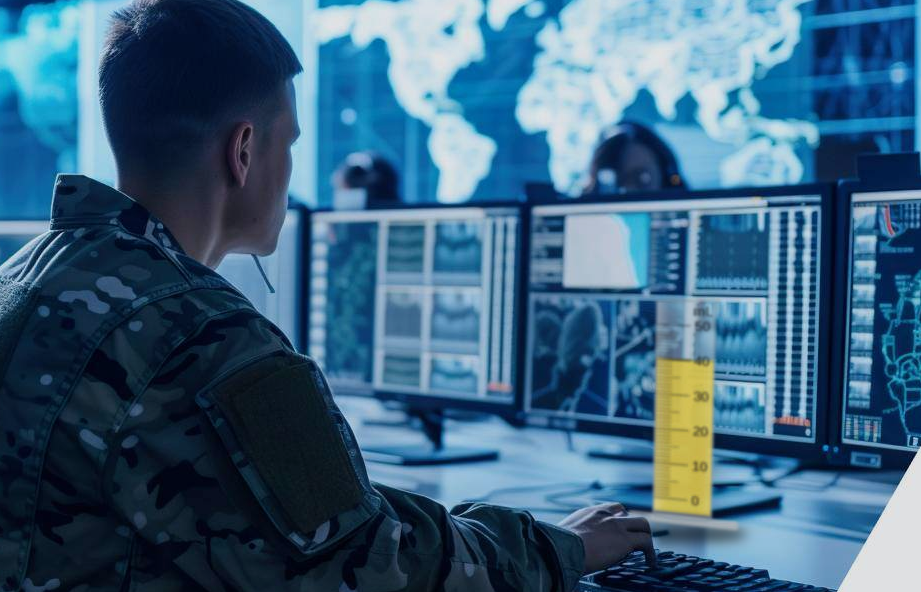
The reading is 40 mL
